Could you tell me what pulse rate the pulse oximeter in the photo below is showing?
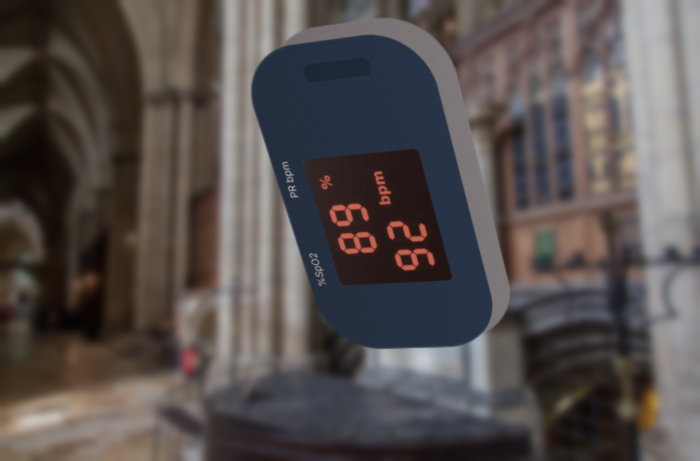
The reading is 92 bpm
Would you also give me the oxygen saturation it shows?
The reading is 89 %
